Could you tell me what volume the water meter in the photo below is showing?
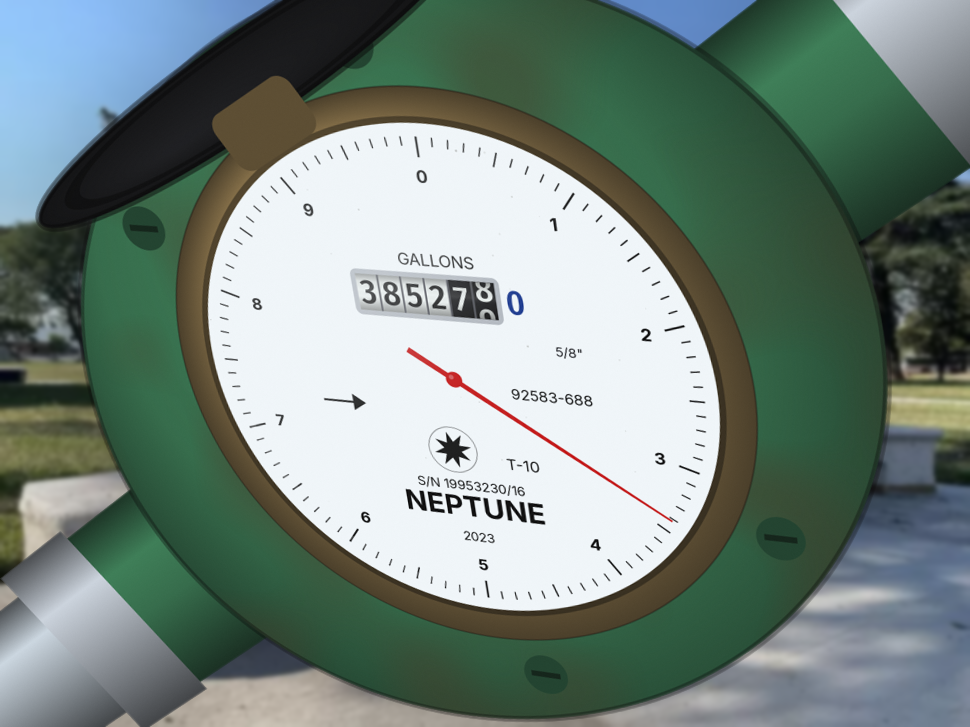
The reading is 3852783.4 gal
